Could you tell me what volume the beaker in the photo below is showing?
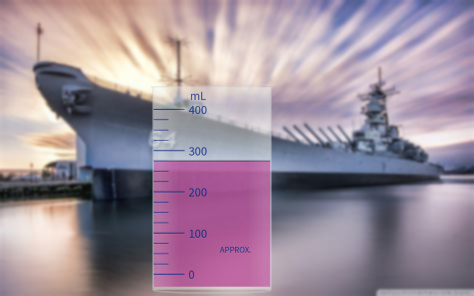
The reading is 275 mL
